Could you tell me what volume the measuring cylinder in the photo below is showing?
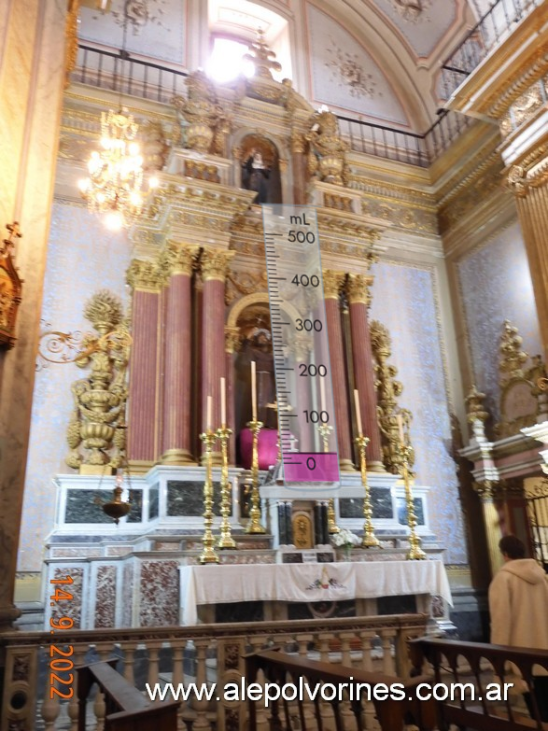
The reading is 20 mL
